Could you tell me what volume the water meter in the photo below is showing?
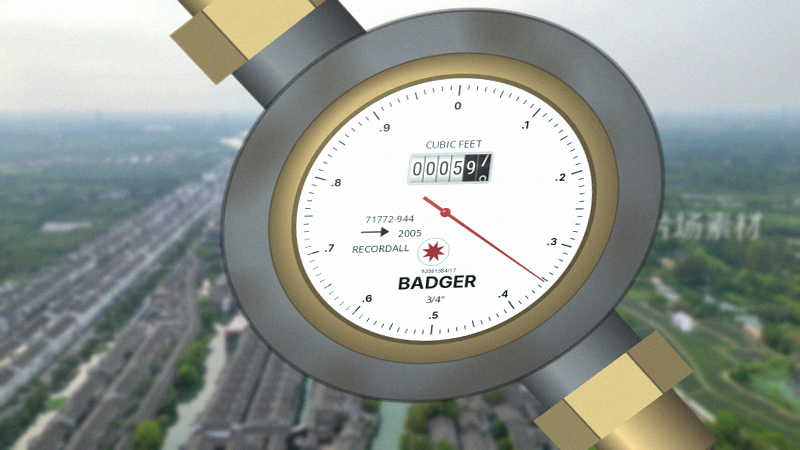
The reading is 597.35 ft³
